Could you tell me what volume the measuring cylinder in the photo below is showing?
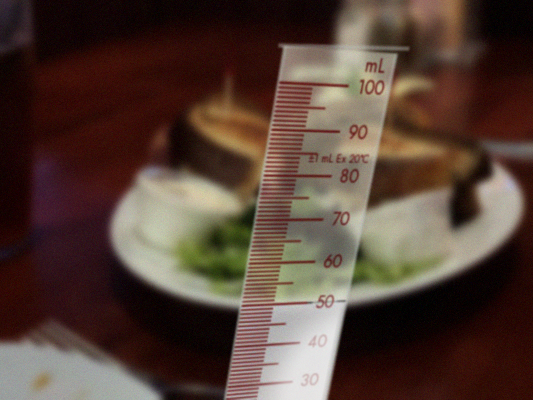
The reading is 50 mL
